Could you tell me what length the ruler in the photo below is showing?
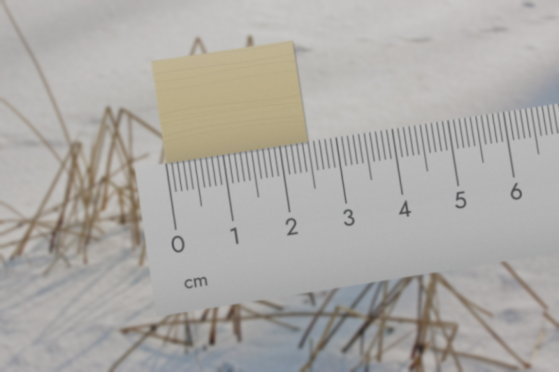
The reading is 2.5 cm
